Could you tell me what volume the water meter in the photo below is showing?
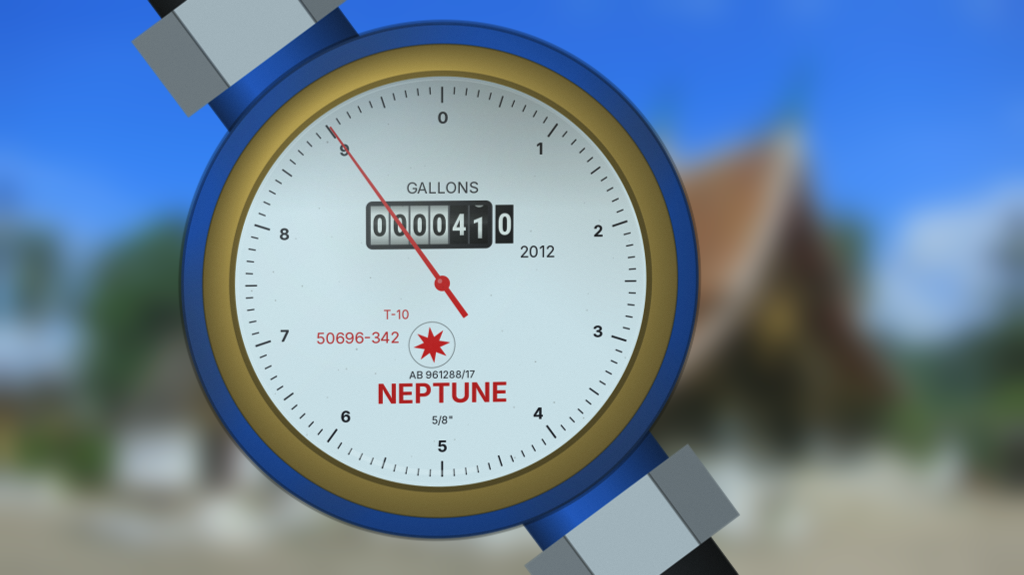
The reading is 409.0 gal
